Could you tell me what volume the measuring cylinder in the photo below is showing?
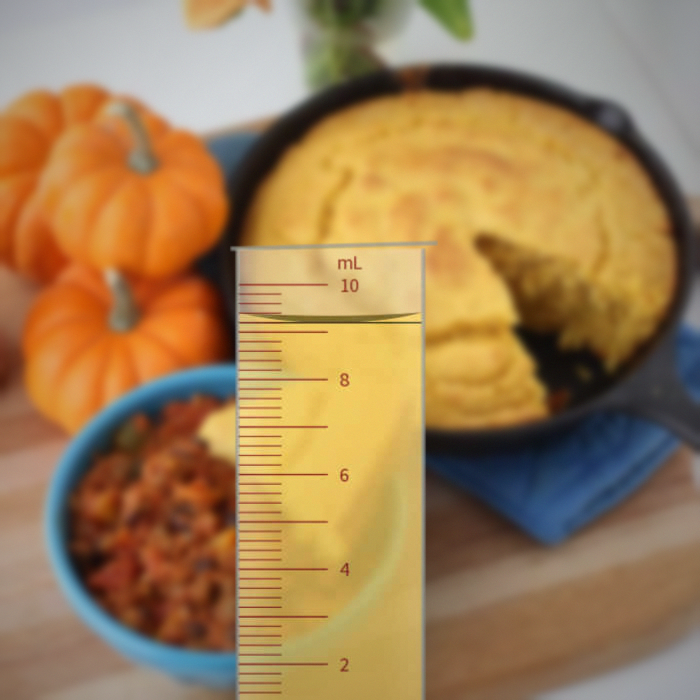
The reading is 9.2 mL
